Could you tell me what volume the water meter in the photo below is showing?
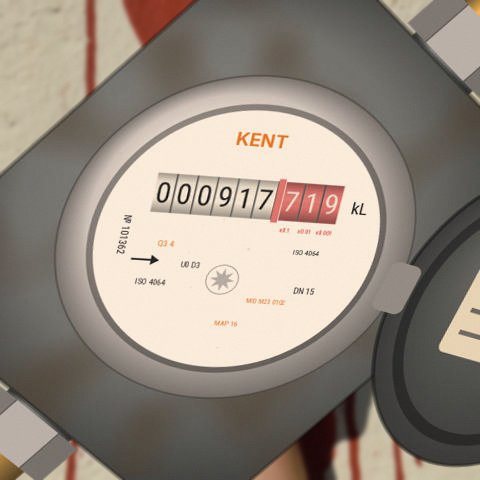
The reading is 917.719 kL
